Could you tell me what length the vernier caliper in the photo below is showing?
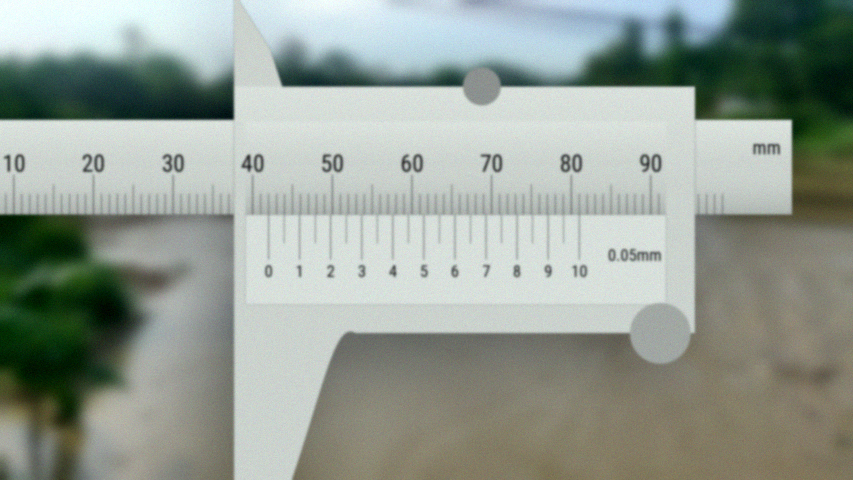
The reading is 42.0 mm
